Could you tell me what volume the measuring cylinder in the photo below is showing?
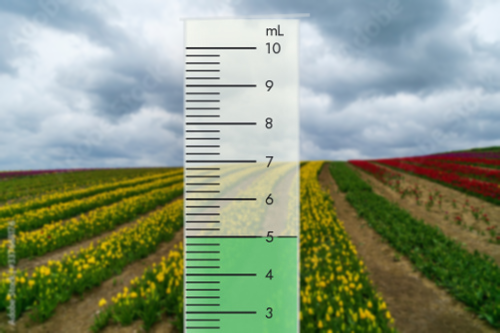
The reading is 5 mL
